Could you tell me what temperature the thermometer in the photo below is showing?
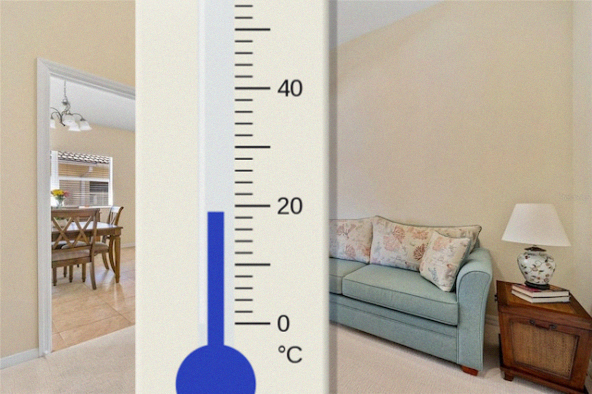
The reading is 19 °C
